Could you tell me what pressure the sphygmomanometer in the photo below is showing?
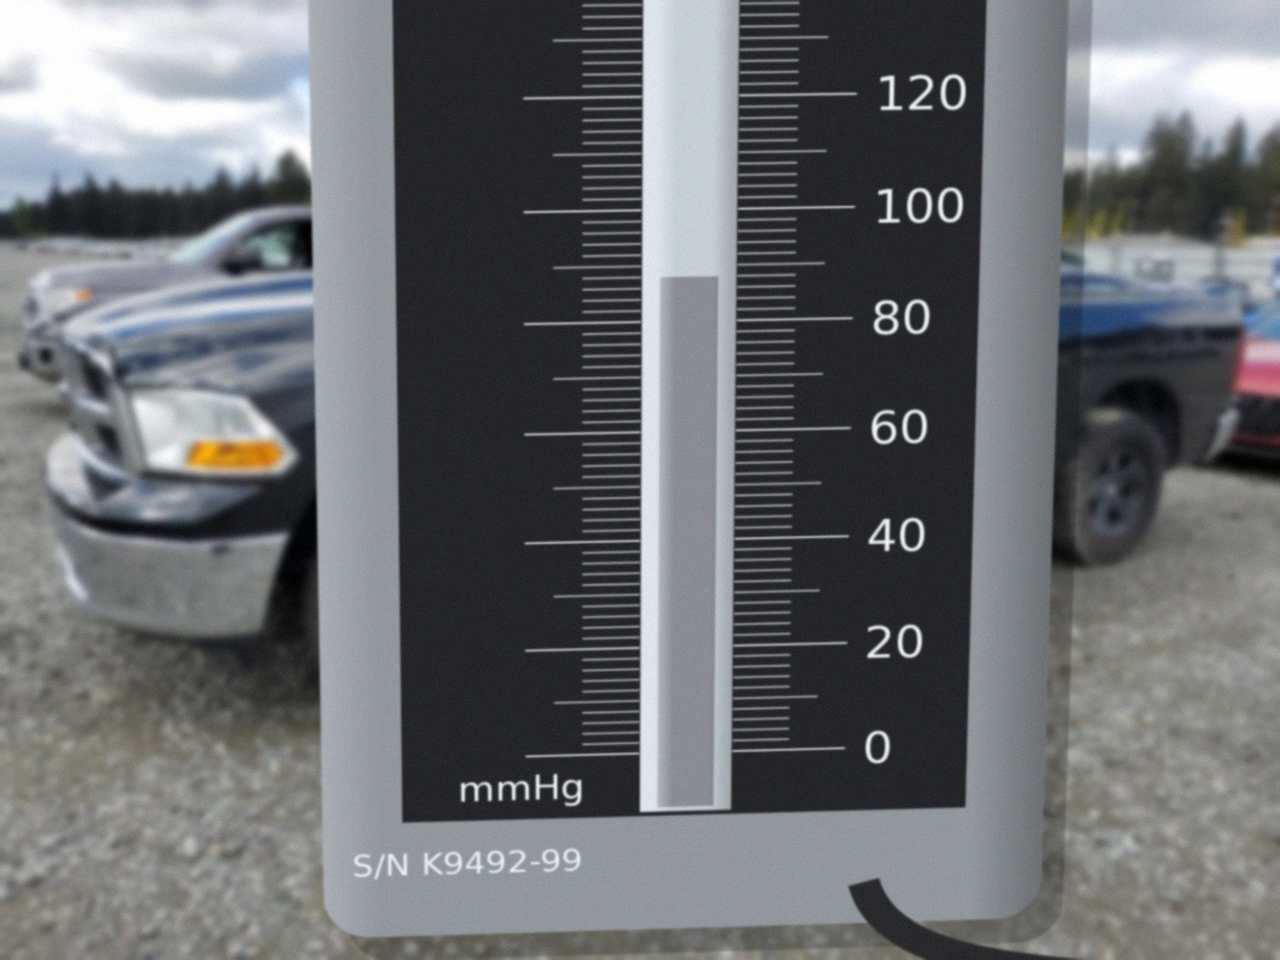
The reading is 88 mmHg
